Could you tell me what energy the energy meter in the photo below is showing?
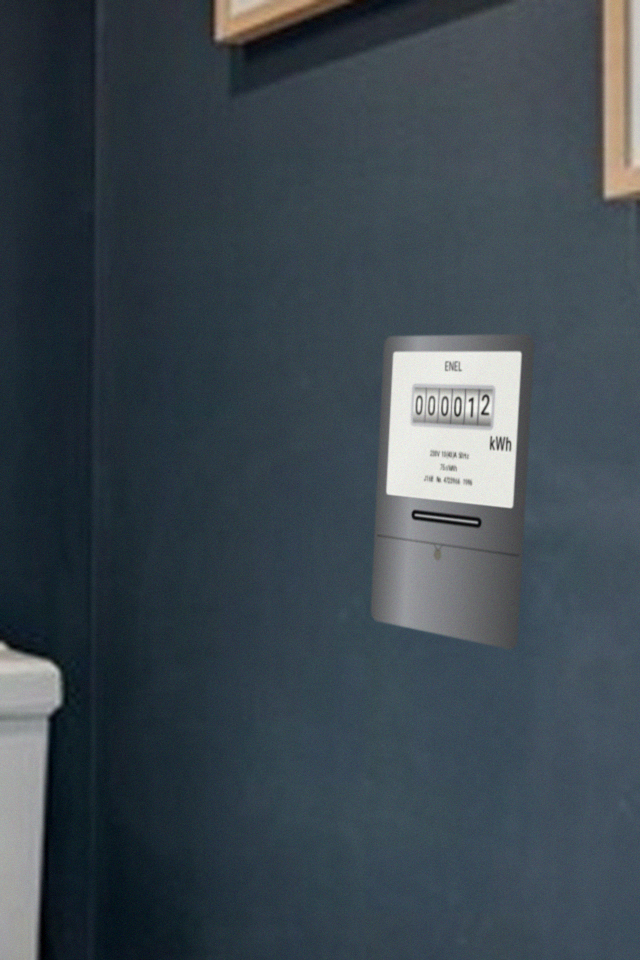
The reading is 12 kWh
